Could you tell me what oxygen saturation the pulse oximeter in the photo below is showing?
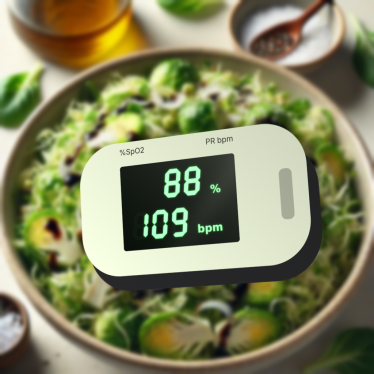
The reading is 88 %
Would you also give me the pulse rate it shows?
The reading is 109 bpm
